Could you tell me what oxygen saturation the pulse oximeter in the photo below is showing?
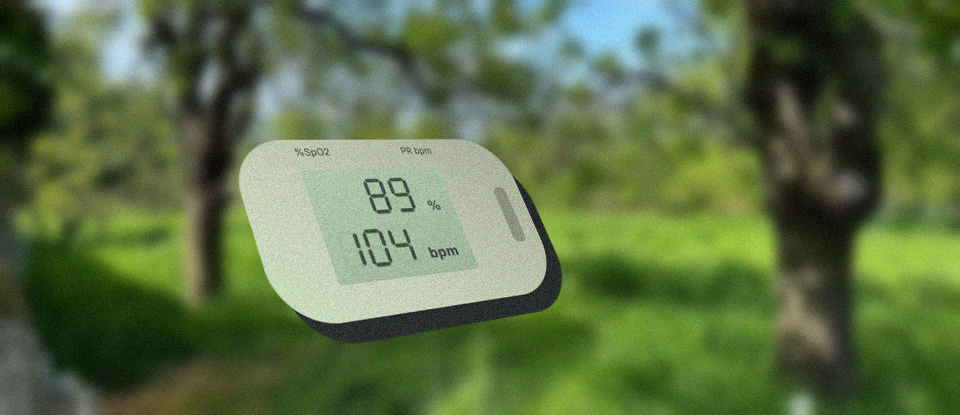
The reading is 89 %
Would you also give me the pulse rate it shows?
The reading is 104 bpm
